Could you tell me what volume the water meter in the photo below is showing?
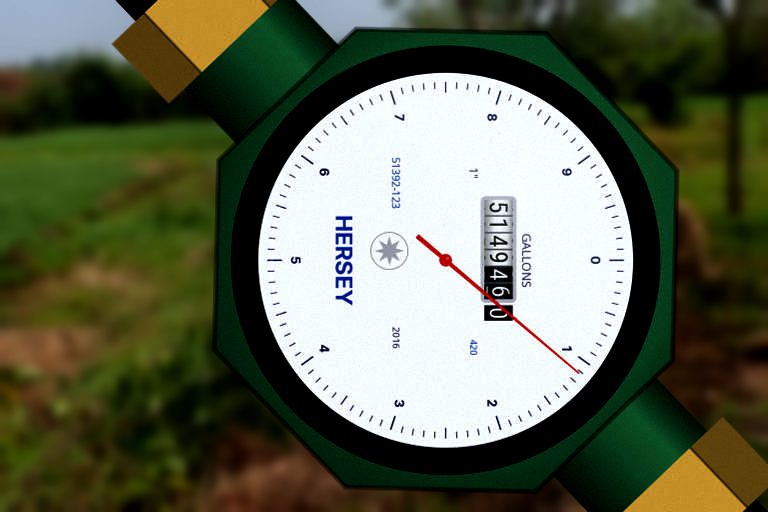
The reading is 5149461.1 gal
